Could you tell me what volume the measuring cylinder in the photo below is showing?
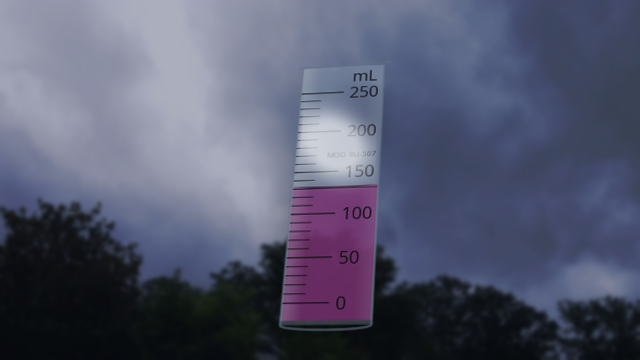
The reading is 130 mL
